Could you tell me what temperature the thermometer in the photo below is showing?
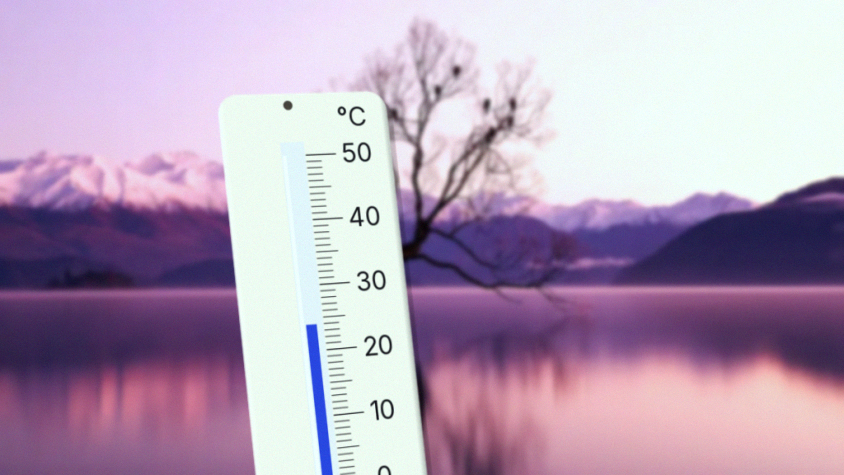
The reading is 24 °C
